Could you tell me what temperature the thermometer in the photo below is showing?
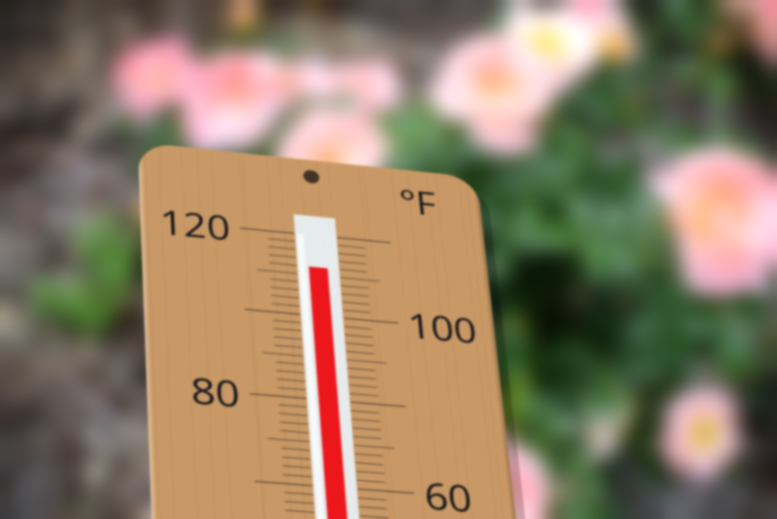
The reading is 112 °F
